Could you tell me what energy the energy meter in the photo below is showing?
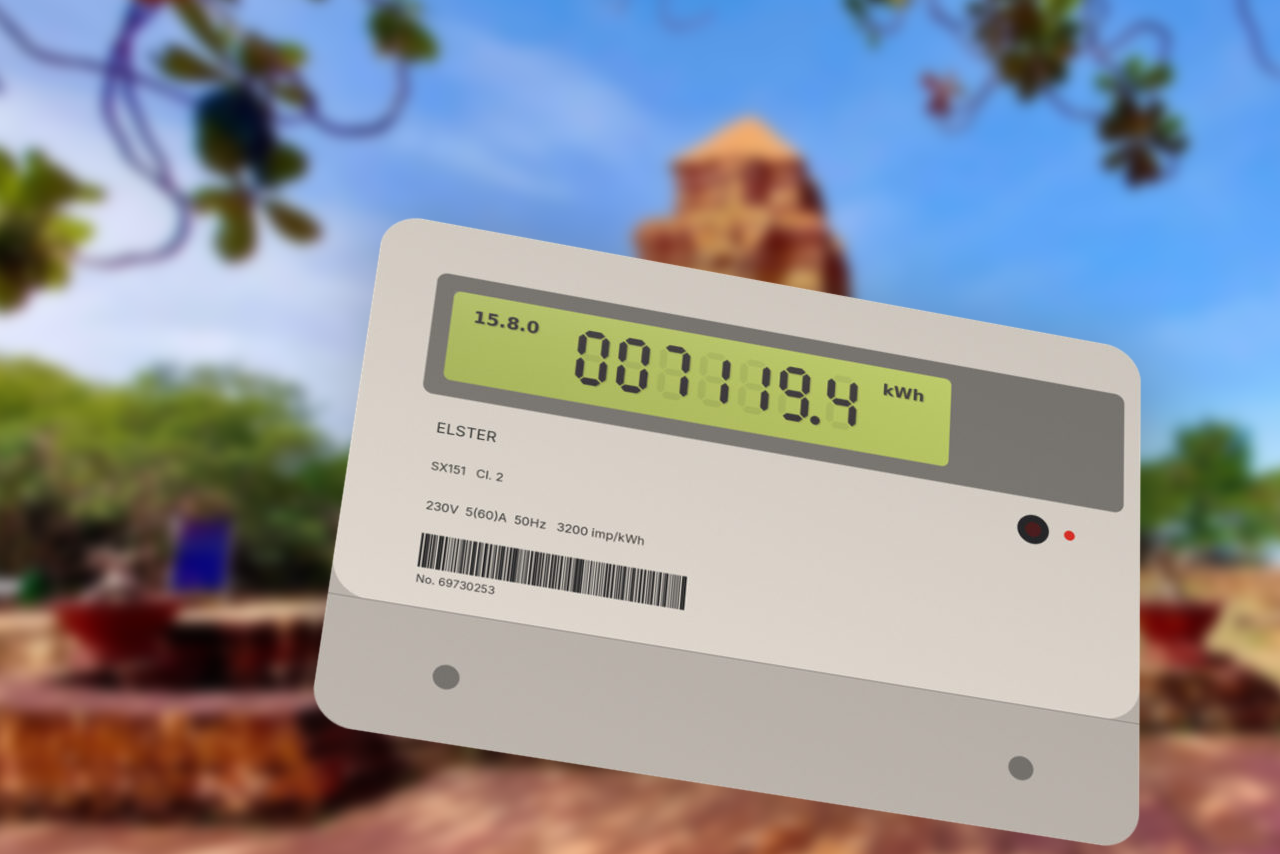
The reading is 7119.4 kWh
